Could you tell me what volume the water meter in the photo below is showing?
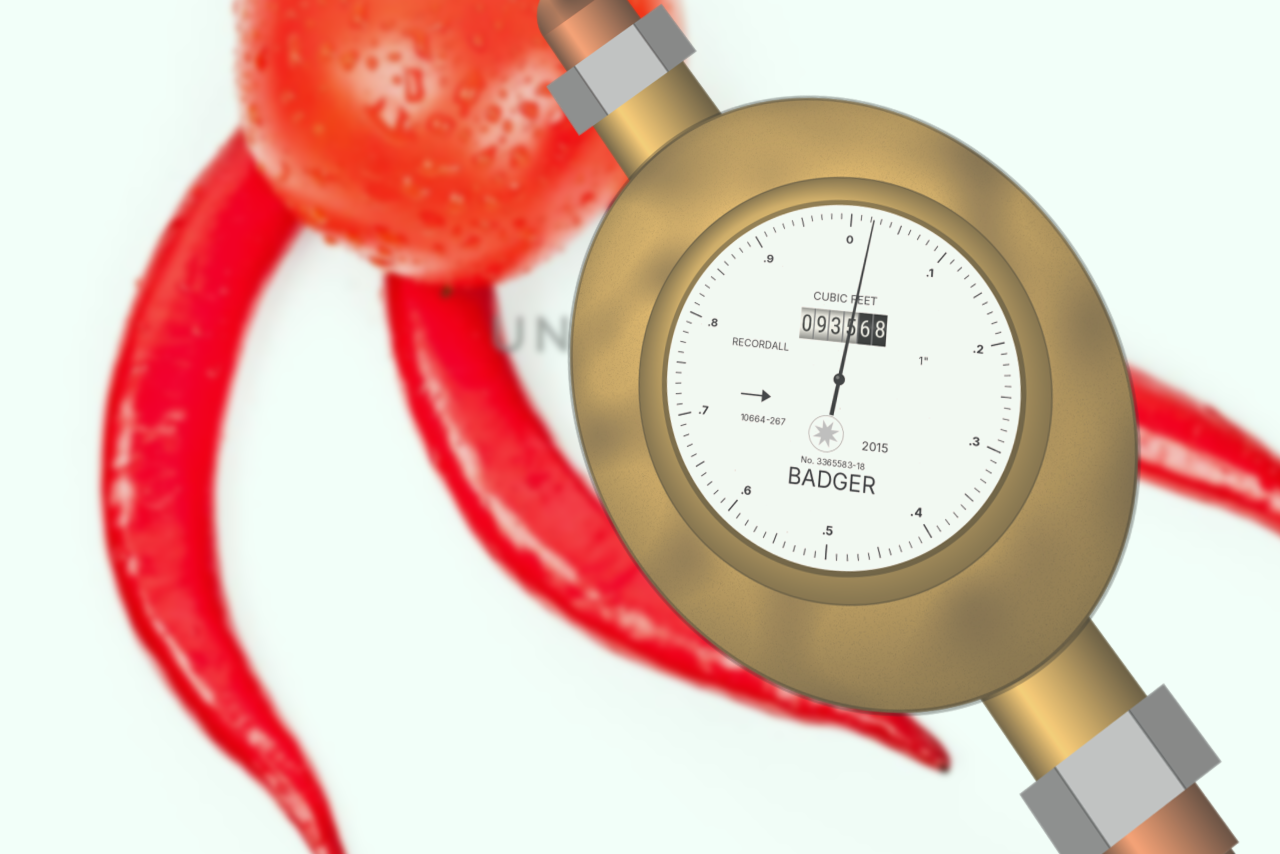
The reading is 93568.02 ft³
